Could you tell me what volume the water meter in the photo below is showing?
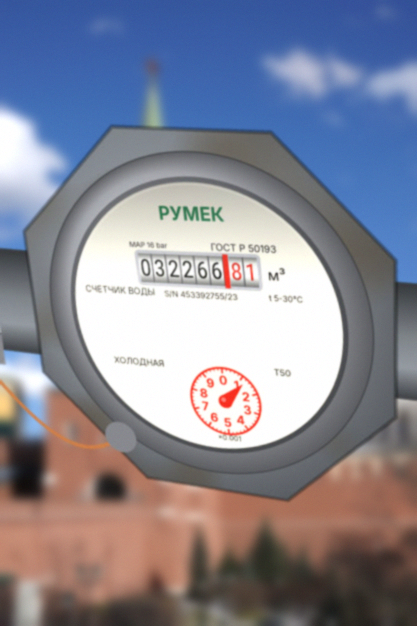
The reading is 32266.811 m³
